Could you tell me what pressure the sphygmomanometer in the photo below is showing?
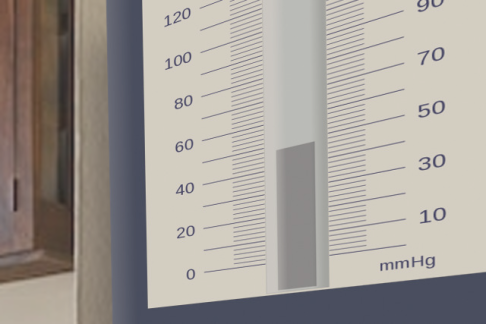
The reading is 48 mmHg
